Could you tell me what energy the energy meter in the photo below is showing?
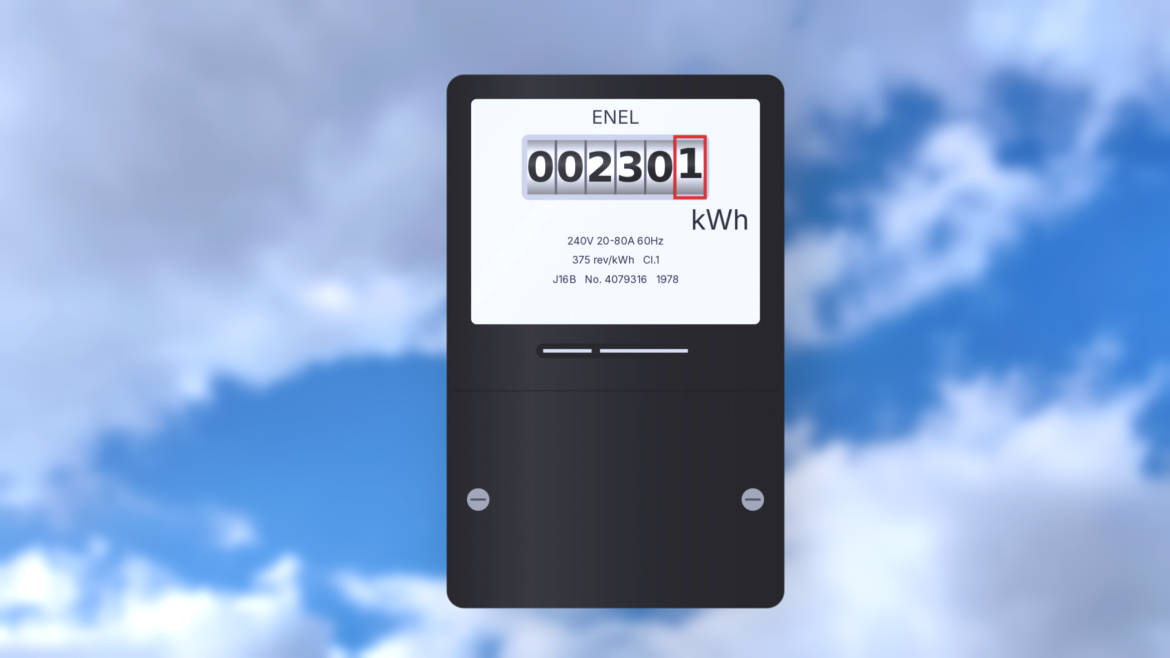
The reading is 230.1 kWh
